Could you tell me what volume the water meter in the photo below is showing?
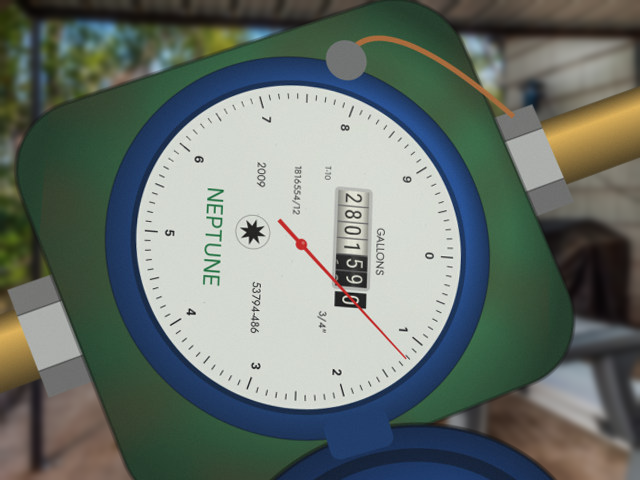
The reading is 2801591.2 gal
